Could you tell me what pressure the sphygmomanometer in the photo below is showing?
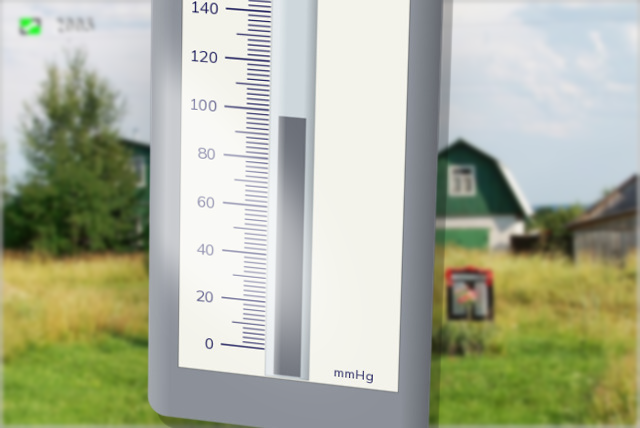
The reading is 98 mmHg
